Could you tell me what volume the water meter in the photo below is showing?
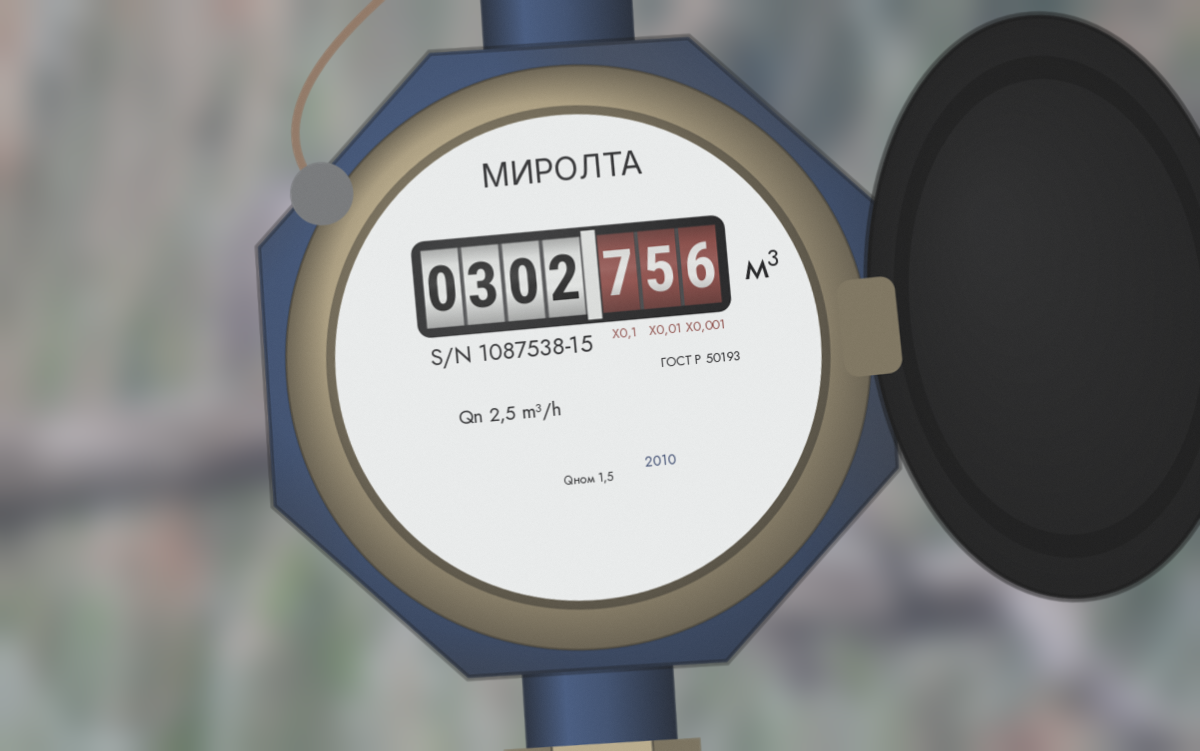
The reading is 302.756 m³
